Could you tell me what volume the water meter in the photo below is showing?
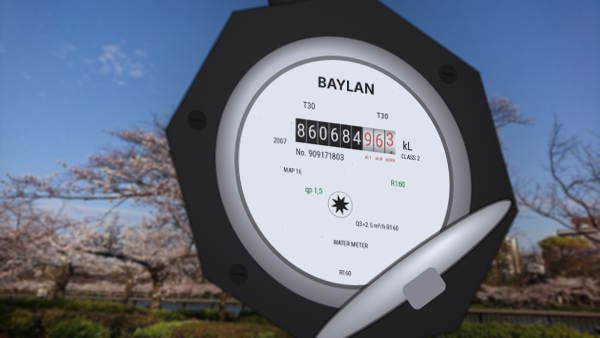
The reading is 860684.963 kL
